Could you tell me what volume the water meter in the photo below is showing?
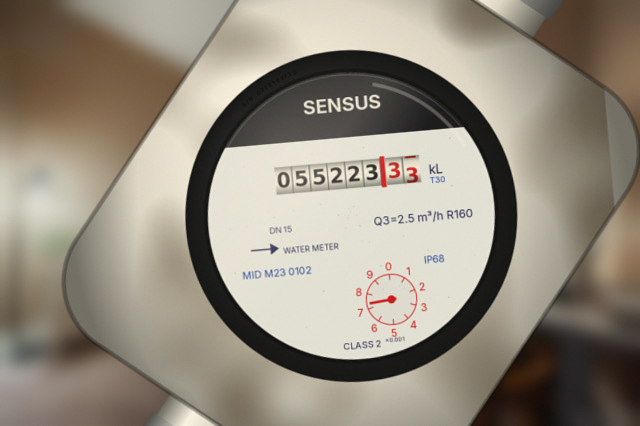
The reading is 55223.327 kL
